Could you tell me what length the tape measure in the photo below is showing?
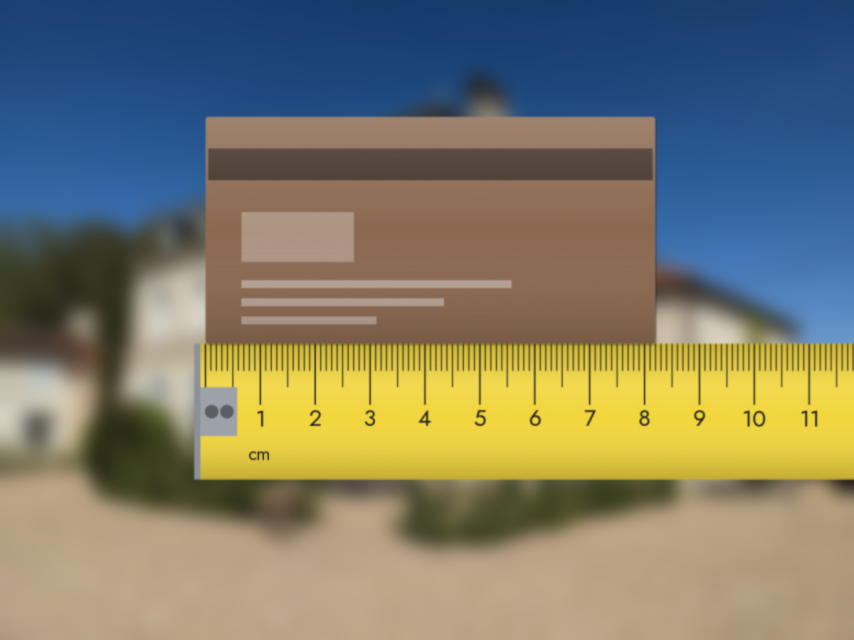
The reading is 8.2 cm
